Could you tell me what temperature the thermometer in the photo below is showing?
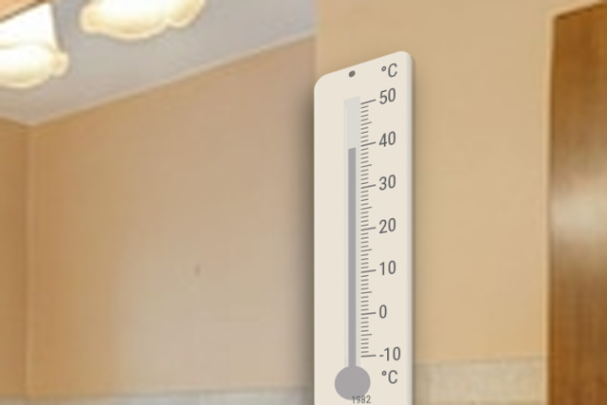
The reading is 40 °C
